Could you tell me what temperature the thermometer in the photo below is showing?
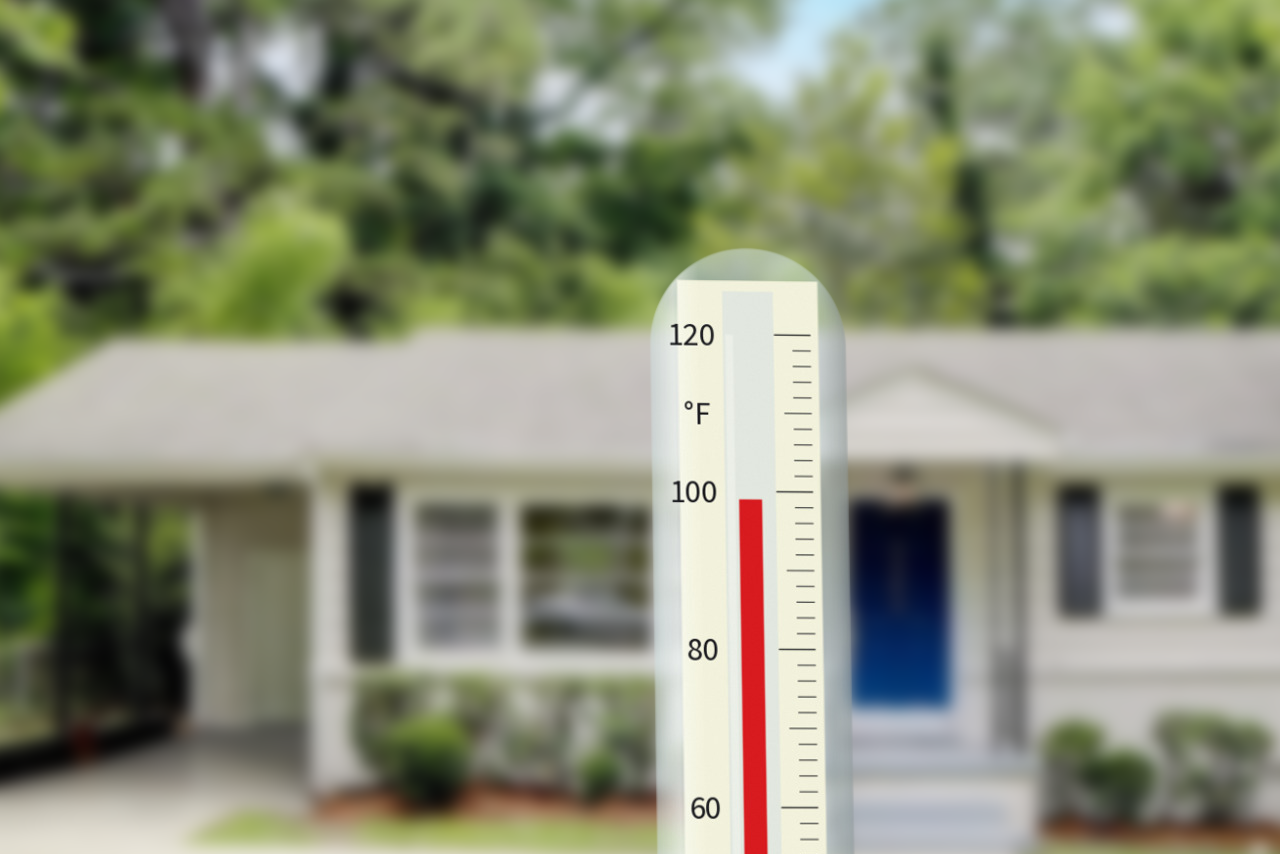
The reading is 99 °F
